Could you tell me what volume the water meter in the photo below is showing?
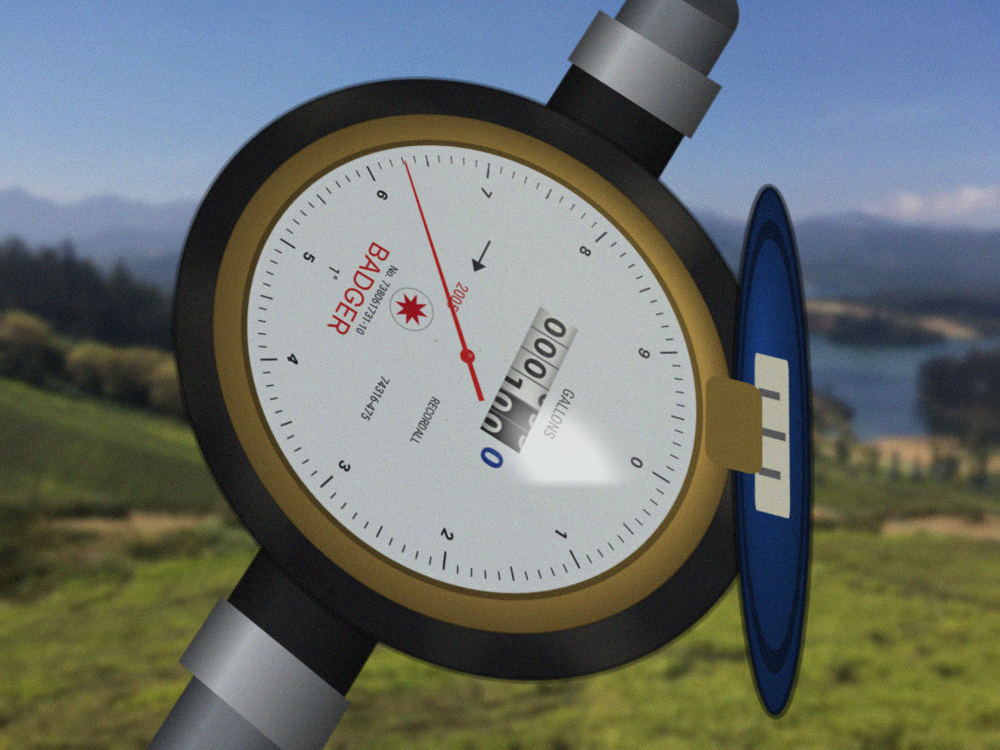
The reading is 996.3 gal
